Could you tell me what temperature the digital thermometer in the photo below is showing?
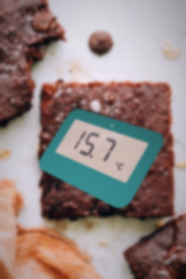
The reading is 15.7 °C
